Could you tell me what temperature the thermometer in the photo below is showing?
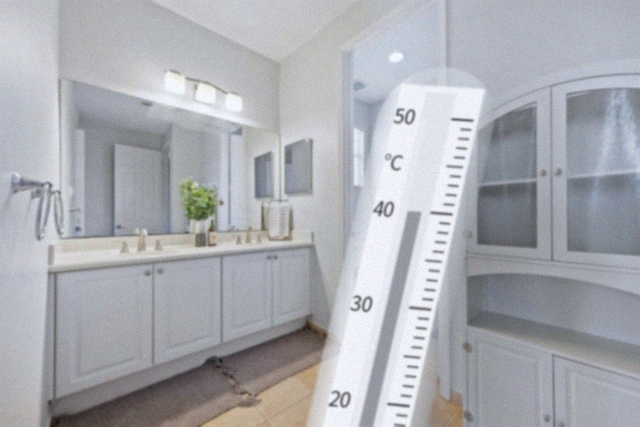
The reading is 40 °C
